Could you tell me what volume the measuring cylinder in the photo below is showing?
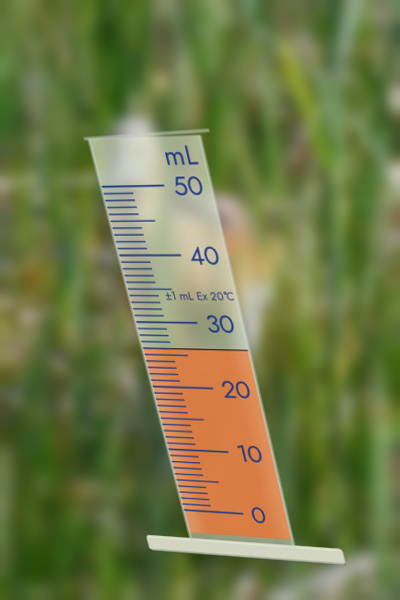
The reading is 26 mL
